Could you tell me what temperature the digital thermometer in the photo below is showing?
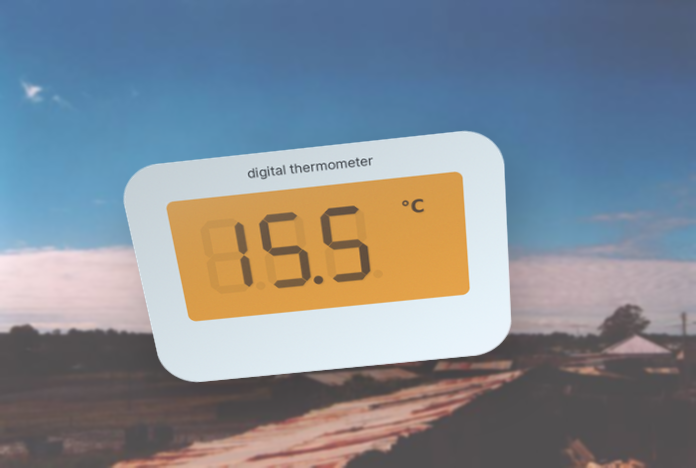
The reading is 15.5 °C
